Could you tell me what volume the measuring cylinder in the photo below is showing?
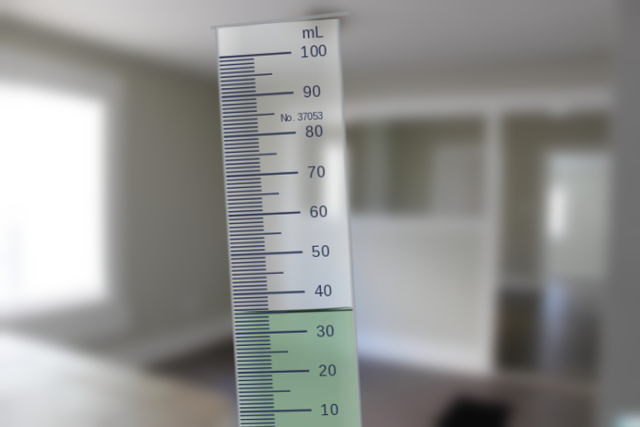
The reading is 35 mL
